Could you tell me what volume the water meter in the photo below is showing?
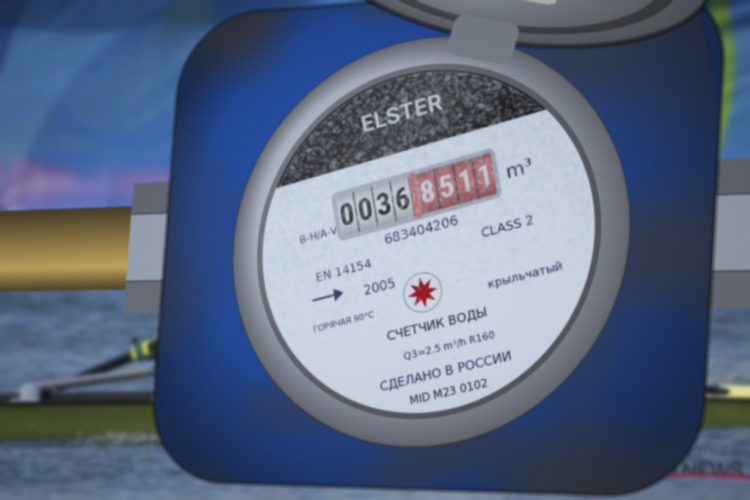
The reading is 36.8511 m³
